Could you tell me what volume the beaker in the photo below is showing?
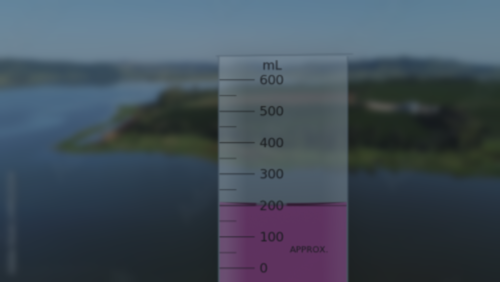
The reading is 200 mL
